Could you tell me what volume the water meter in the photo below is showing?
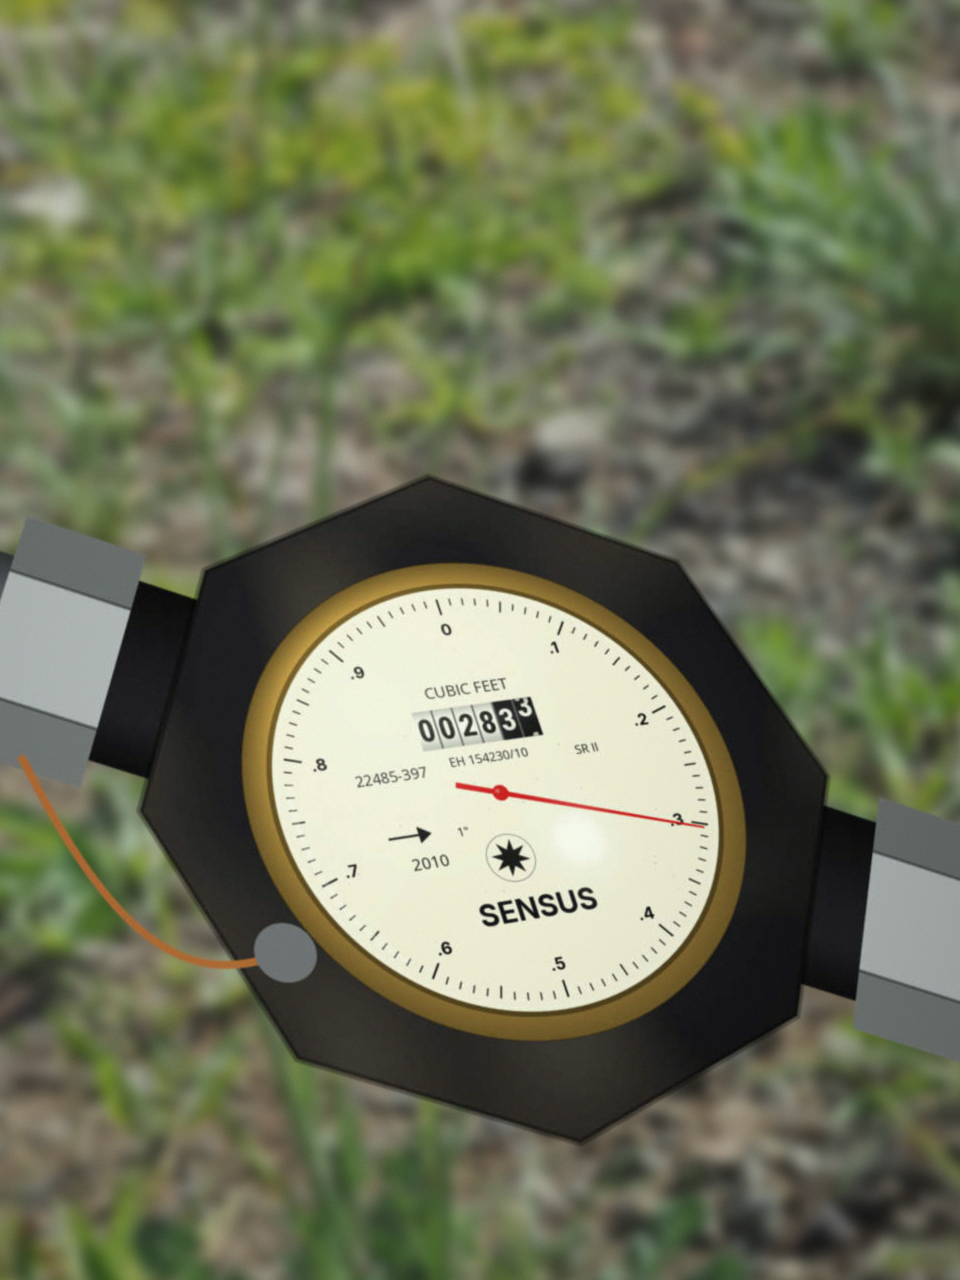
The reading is 2833.30 ft³
